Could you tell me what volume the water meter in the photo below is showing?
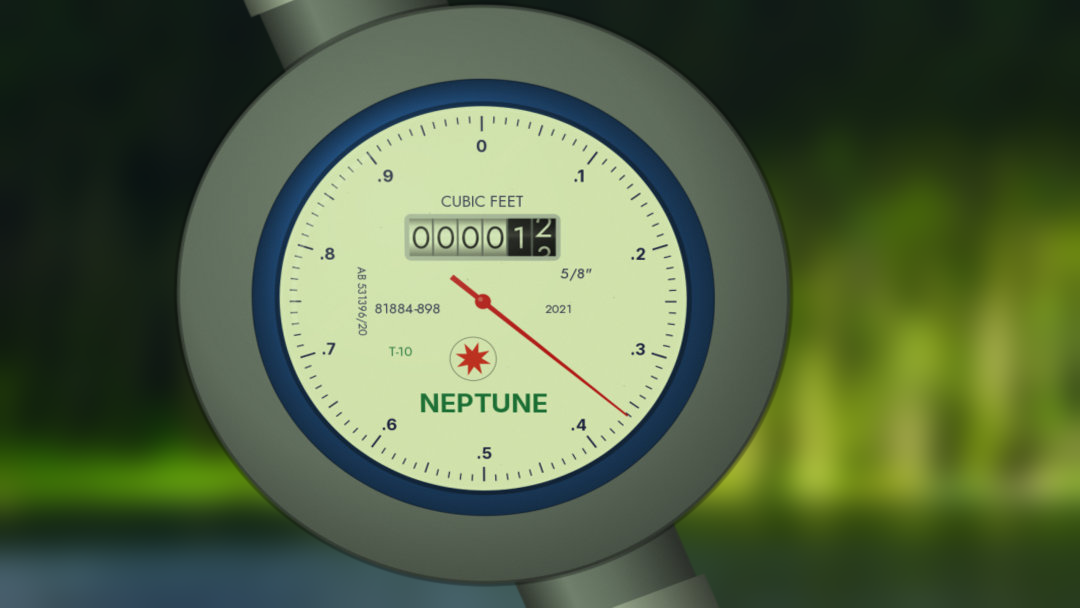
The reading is 12.36 ft³
